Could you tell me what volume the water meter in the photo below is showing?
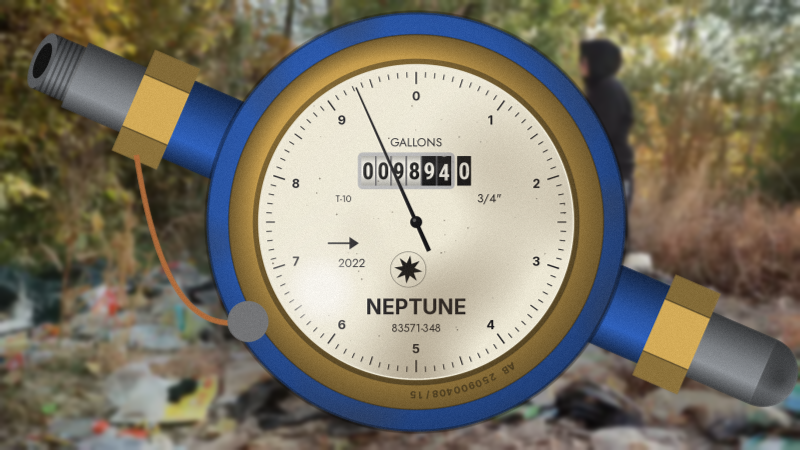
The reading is 98939.3 gal
